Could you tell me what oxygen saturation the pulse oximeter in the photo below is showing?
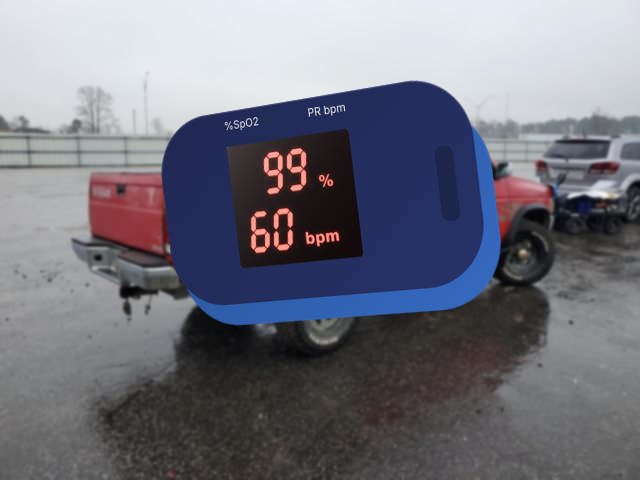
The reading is 99 %
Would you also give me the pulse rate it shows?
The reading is 60 bpm
